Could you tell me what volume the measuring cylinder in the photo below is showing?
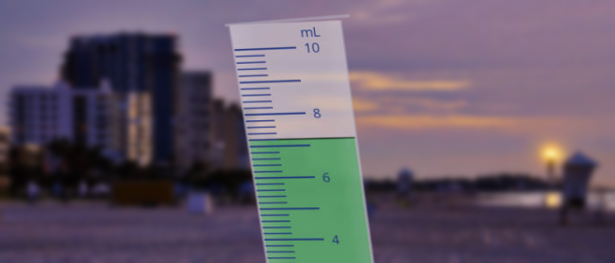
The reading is 7.2 mL
